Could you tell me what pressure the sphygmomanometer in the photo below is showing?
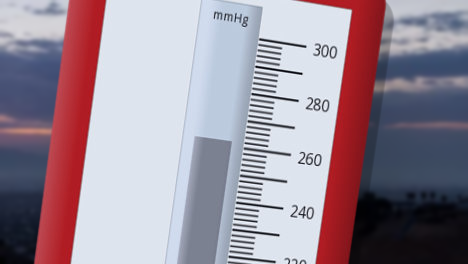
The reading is 262 mmHg
